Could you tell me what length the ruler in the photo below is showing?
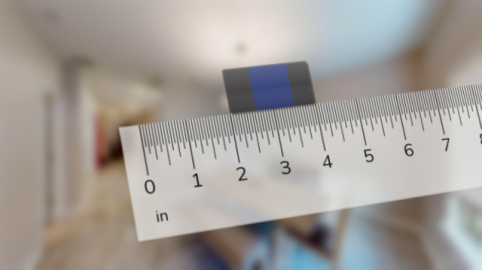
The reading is 2 in
